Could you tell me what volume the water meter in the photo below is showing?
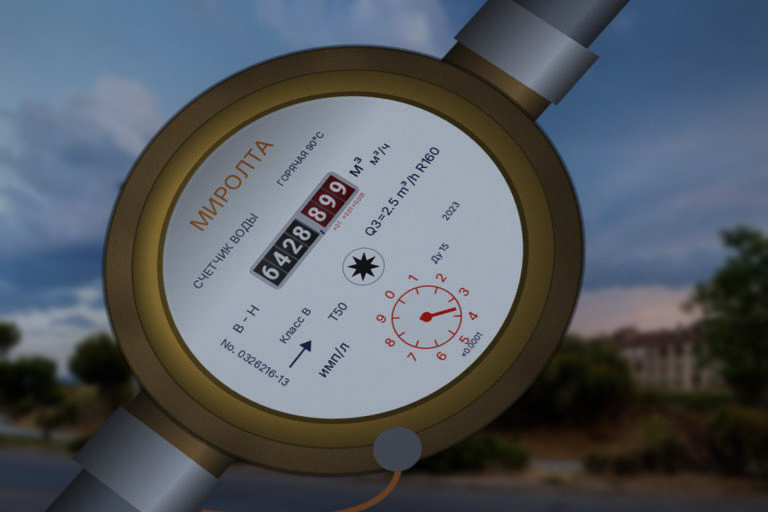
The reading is 6428.8993 m³
